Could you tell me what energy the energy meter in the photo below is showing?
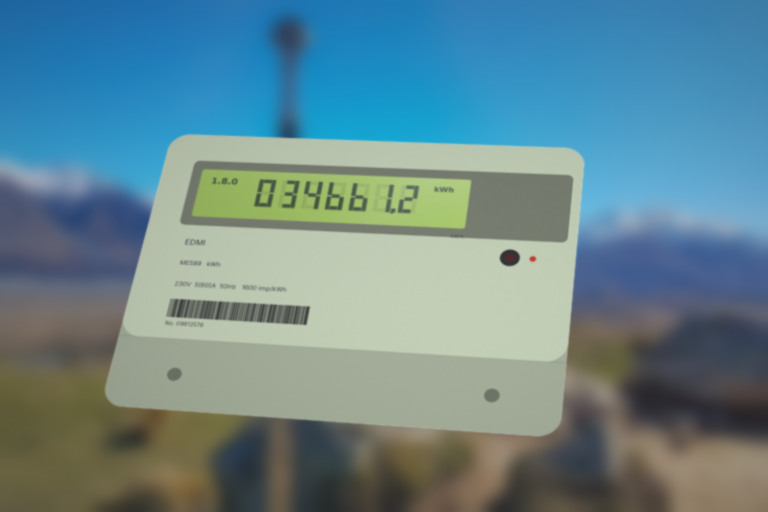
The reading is 34661.2 kWh
